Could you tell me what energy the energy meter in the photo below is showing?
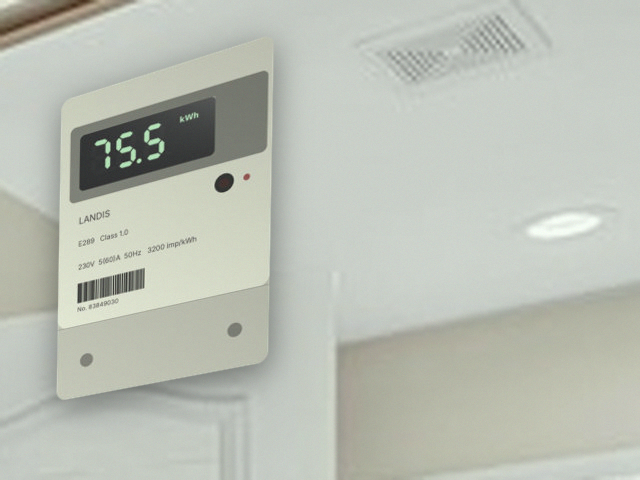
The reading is 75.5 kWh
